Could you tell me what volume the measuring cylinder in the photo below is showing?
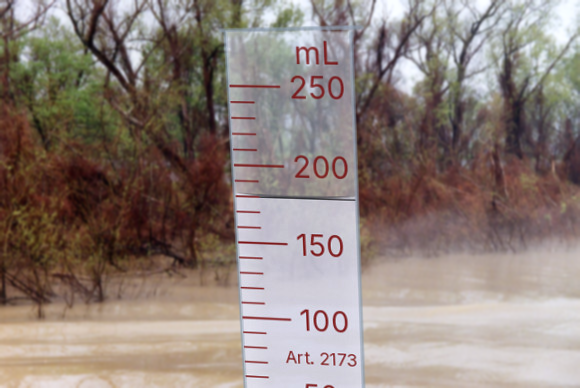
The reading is 180 mL
